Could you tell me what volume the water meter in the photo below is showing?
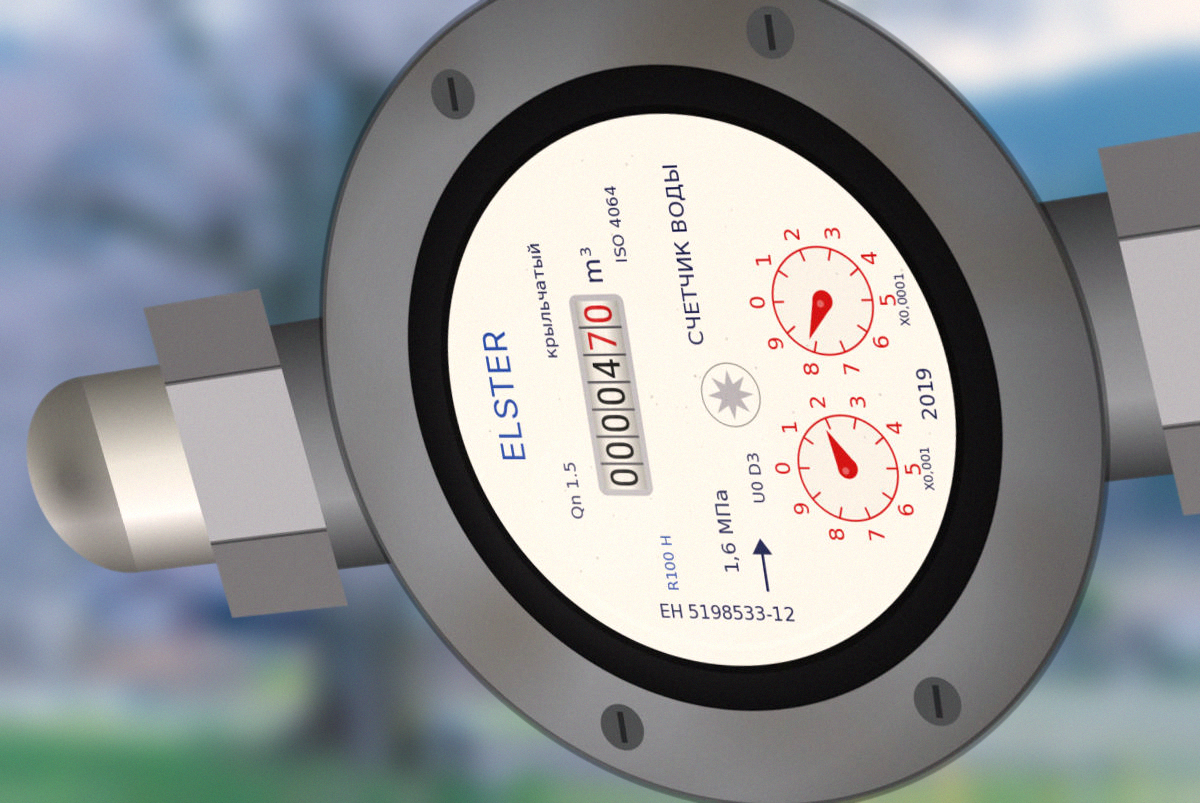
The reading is 4.7018 m³
